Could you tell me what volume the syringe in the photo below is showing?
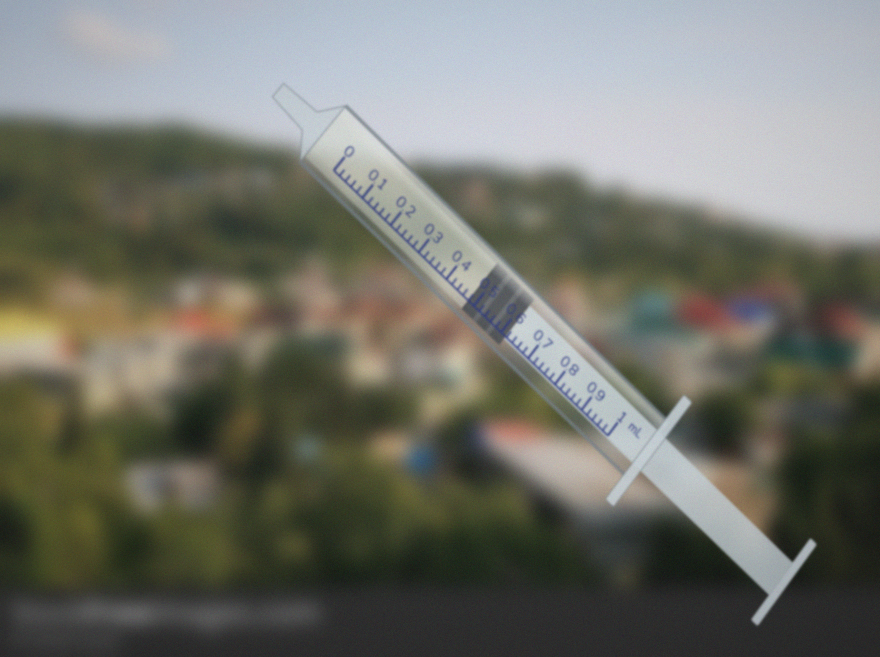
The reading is 0.48 mL
